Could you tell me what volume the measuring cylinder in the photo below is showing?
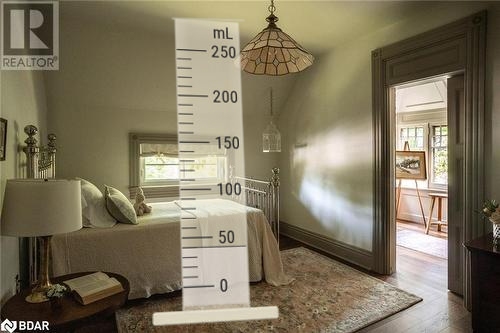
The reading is 40 mL
